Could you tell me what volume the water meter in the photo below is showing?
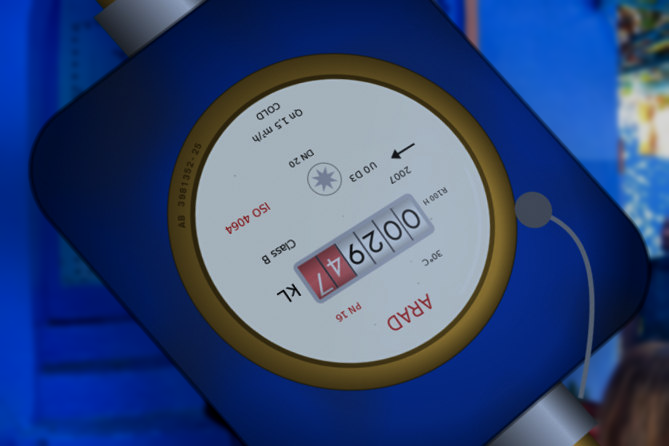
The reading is 29.47 kL
